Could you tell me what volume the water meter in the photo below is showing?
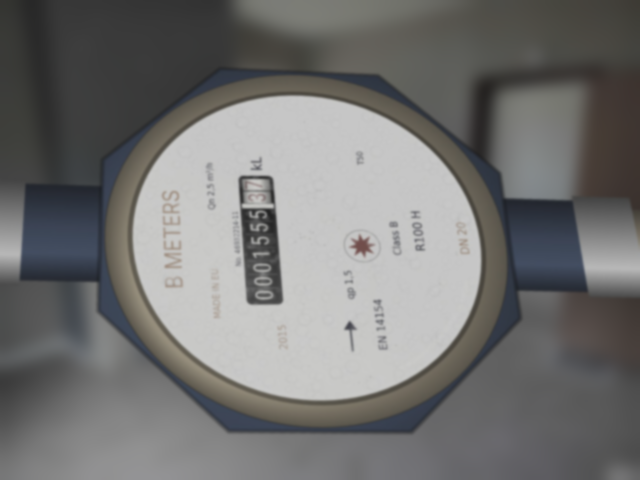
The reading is 1555.37 kL
